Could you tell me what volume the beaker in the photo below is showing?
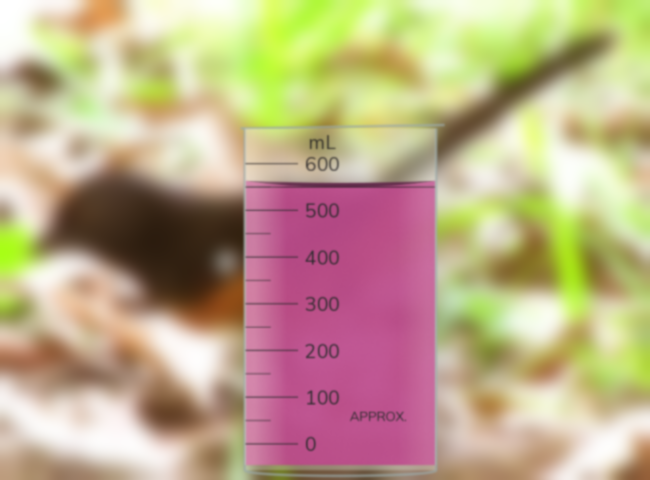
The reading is 550 mL
